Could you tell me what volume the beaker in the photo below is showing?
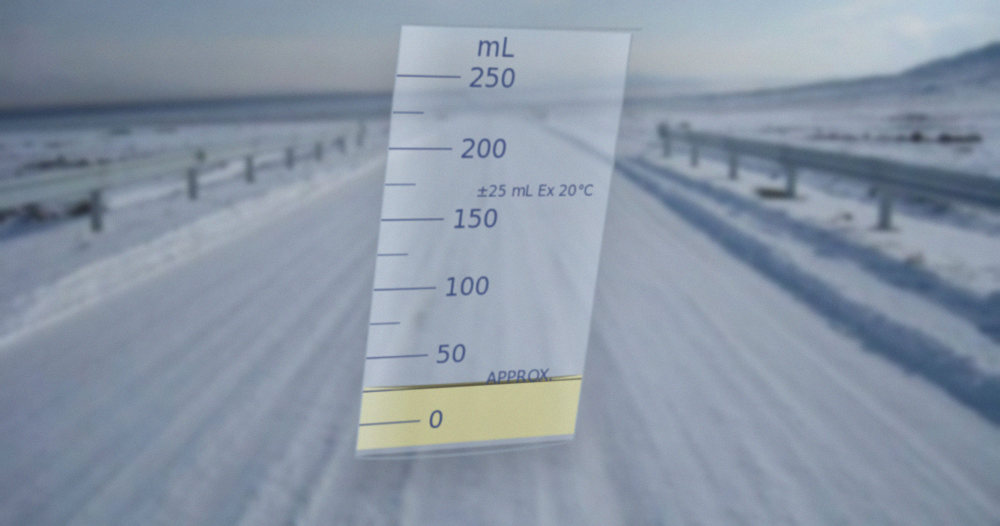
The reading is 25 mL
